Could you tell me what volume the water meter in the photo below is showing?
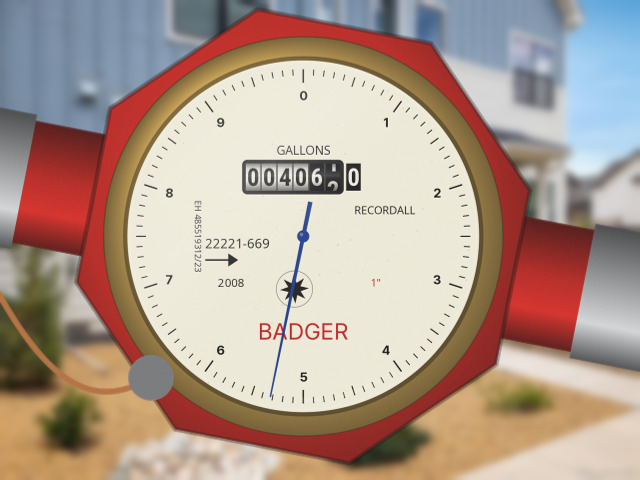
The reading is 40615.3 gal
